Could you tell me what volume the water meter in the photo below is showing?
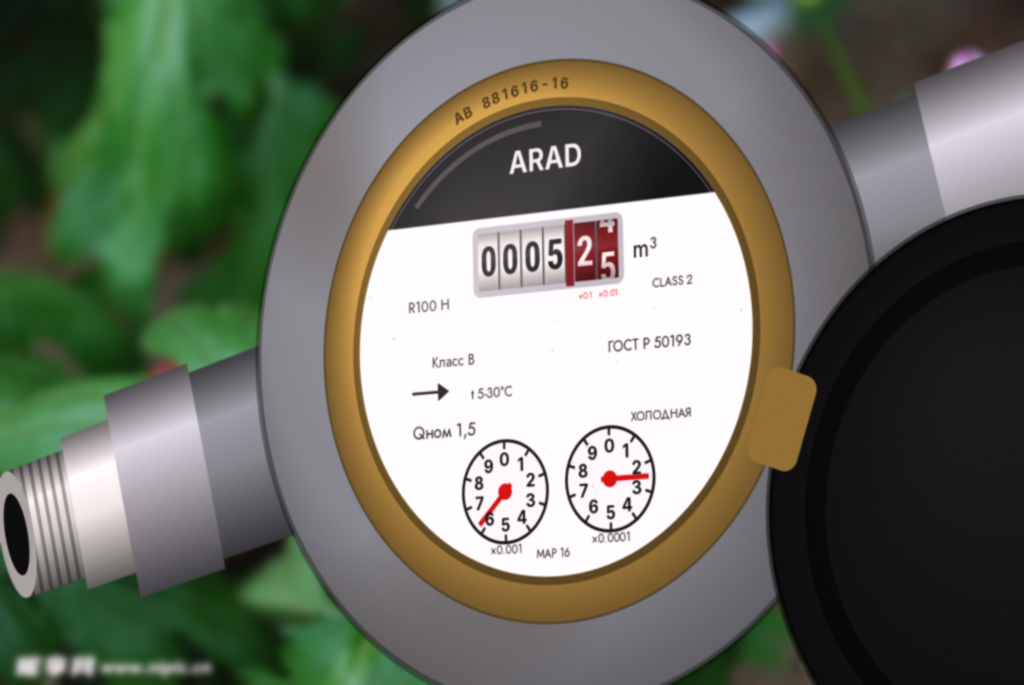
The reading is 5.2462 m³
